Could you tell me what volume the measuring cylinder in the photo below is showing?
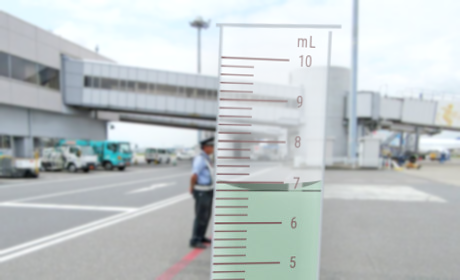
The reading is 6.8 mL
